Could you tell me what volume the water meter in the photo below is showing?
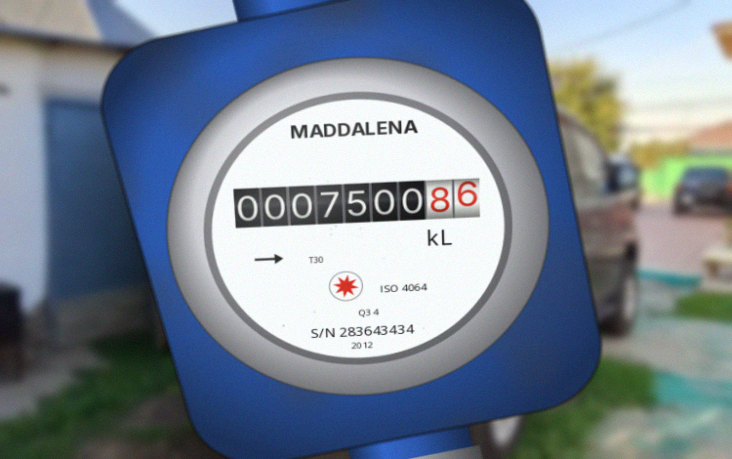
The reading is 7500.86 kL
